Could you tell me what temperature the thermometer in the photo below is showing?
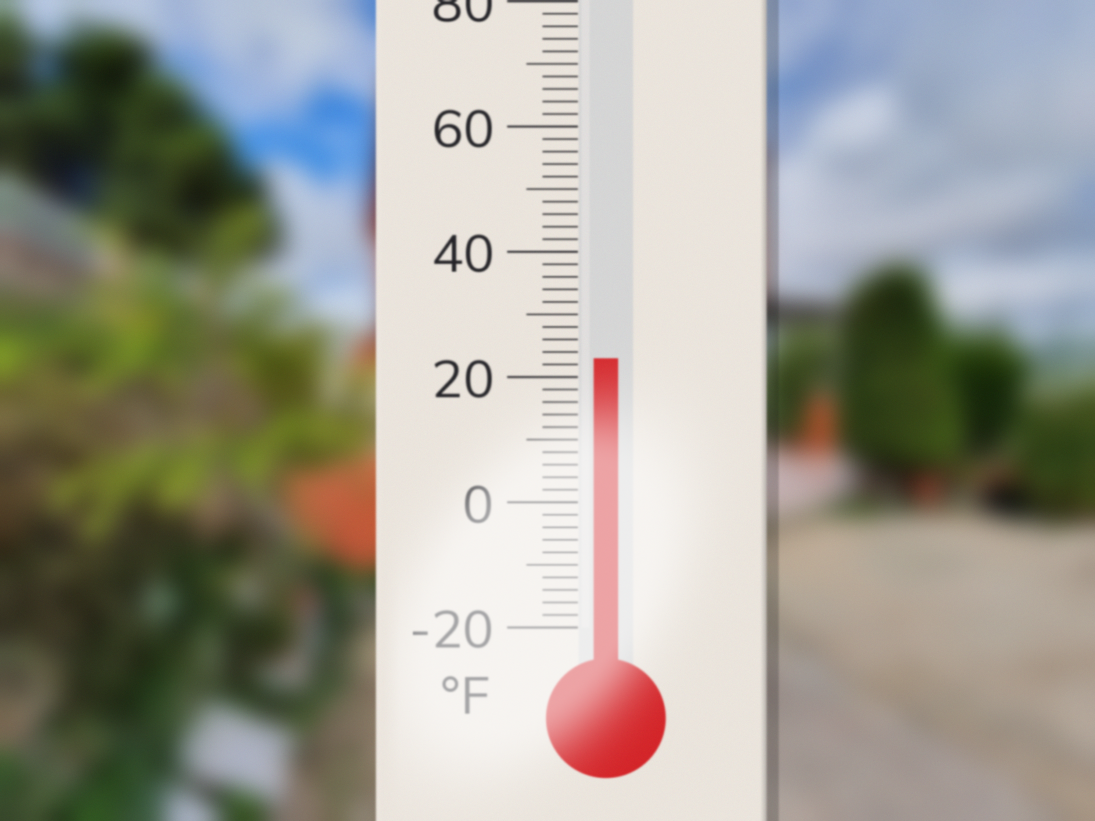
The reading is 23 °F
